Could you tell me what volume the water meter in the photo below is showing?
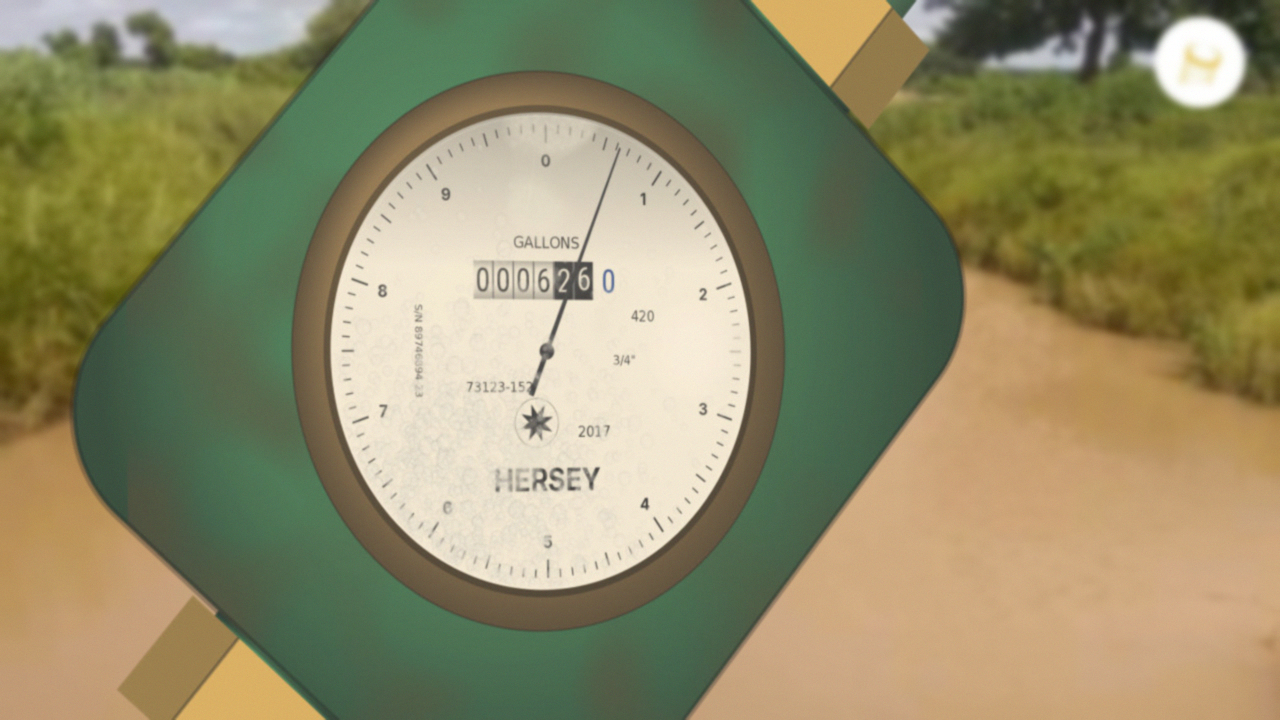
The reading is 6260.6 gal
